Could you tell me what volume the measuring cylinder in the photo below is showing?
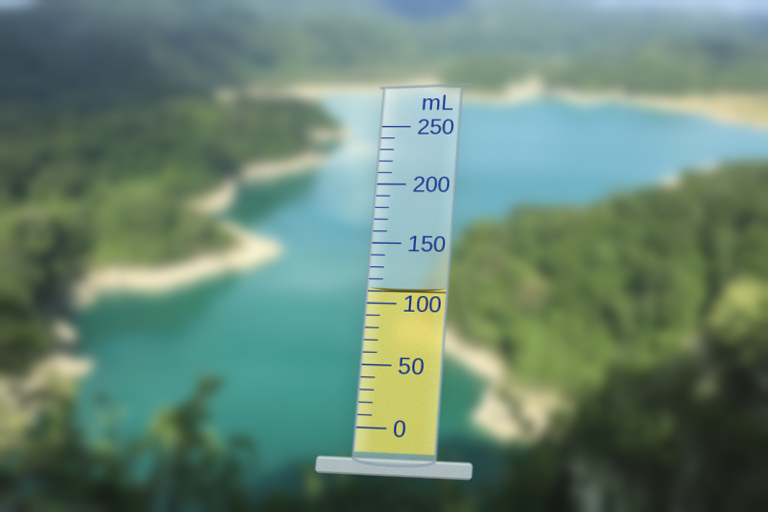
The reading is 110 mL
